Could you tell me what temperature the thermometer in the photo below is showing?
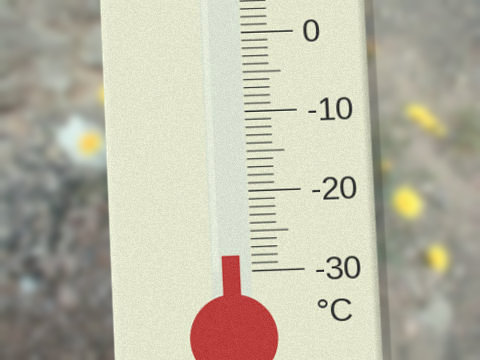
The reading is -28 °C
